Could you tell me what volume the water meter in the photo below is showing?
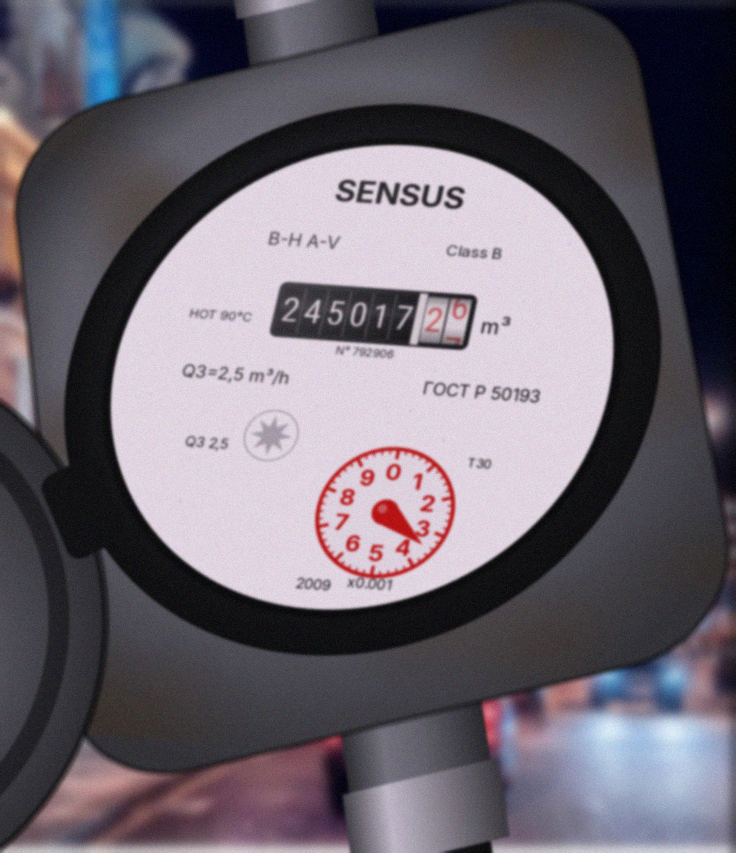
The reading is 245017.263 m³
